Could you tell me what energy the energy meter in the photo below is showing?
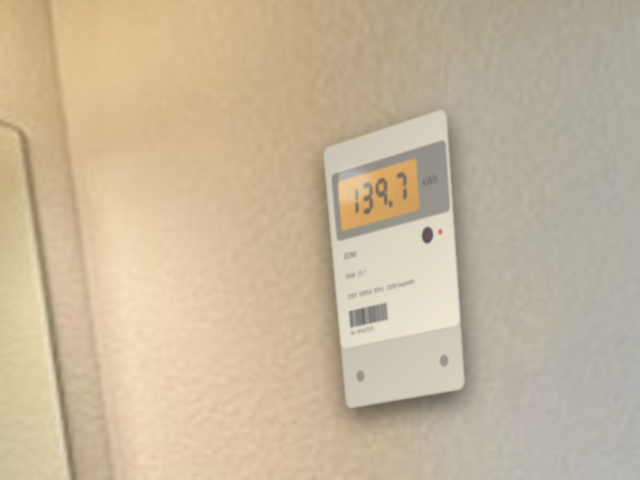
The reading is 139.7 kWh
